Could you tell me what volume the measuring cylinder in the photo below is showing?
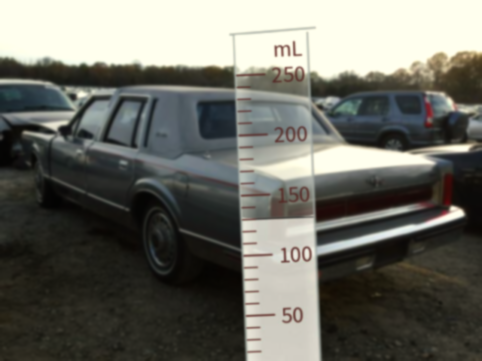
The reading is 130 mL
